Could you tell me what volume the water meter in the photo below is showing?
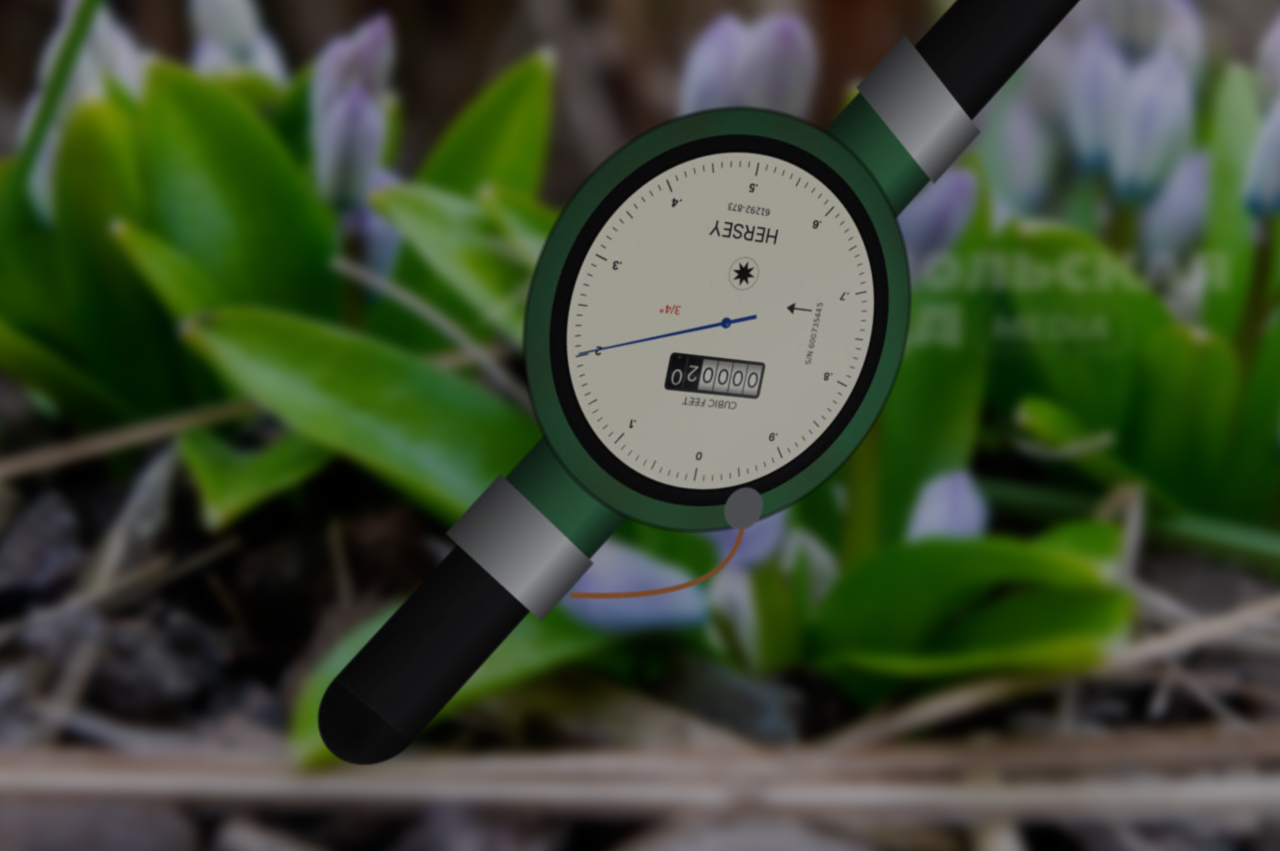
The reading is 20.20 ft³
